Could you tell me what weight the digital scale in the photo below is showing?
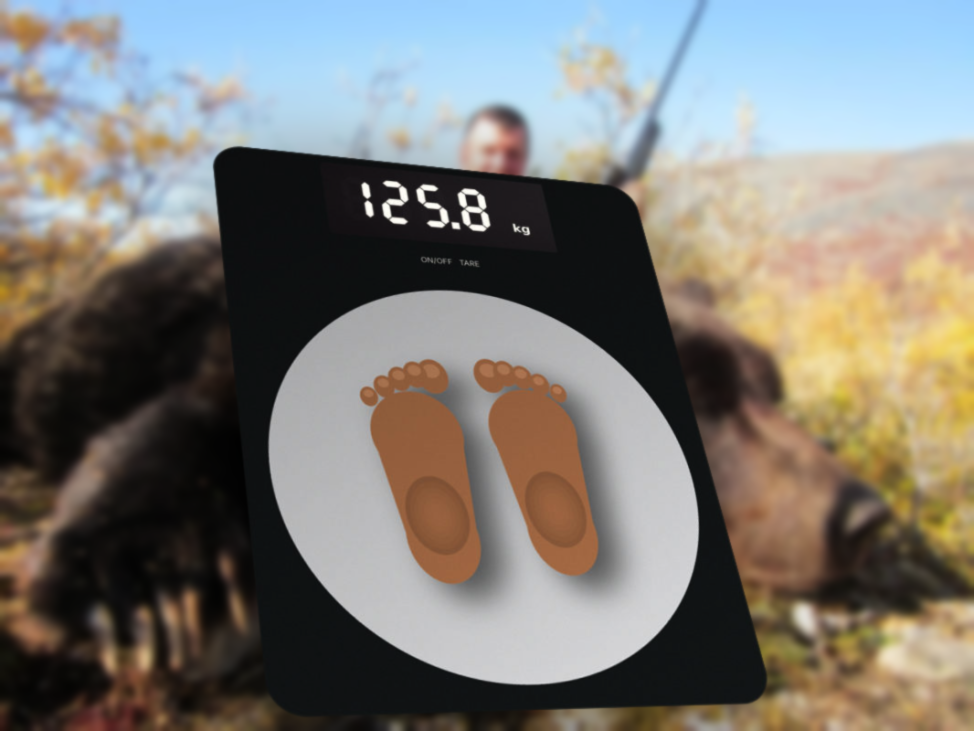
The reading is 125.8 kg
